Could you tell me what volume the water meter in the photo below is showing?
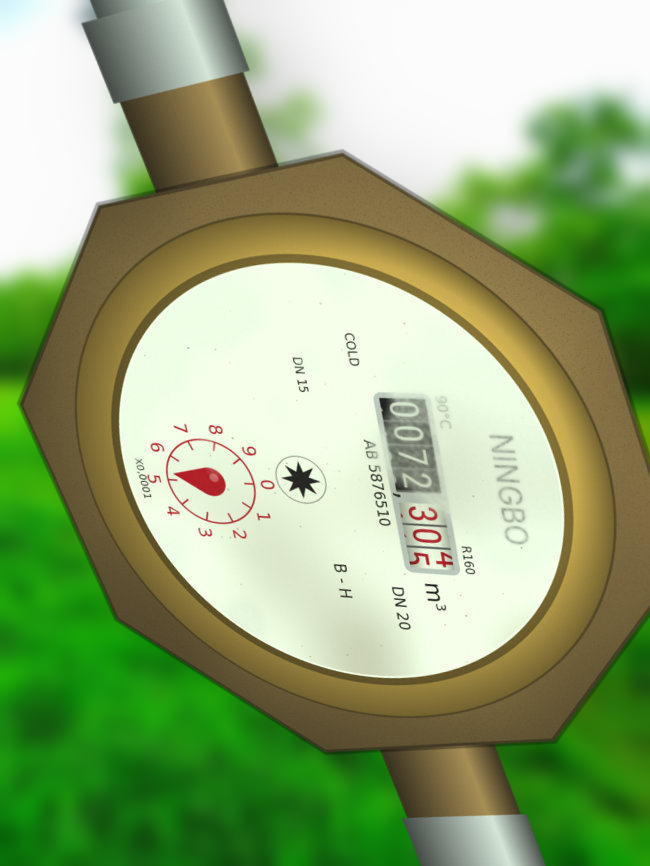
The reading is 72.3045 m³
